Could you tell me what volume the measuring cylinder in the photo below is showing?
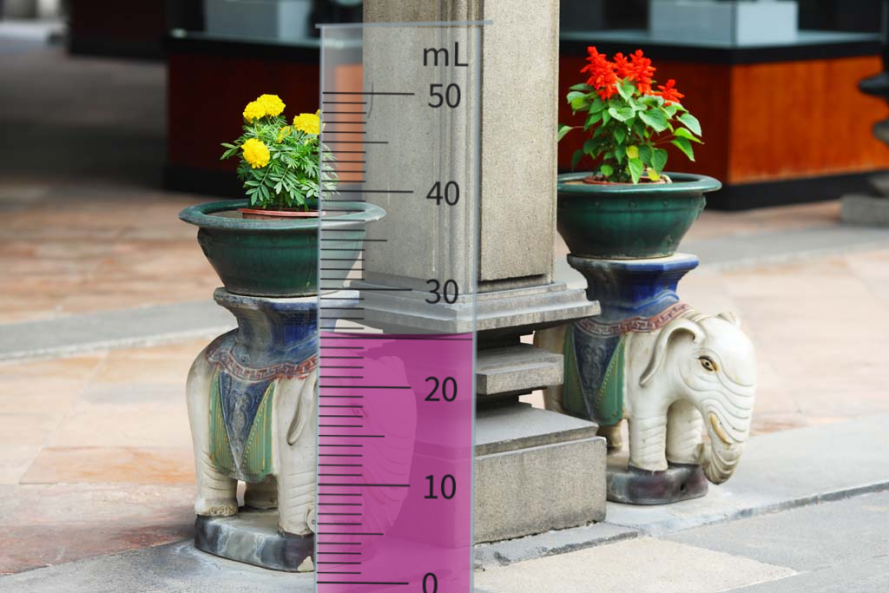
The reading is 25 mL
